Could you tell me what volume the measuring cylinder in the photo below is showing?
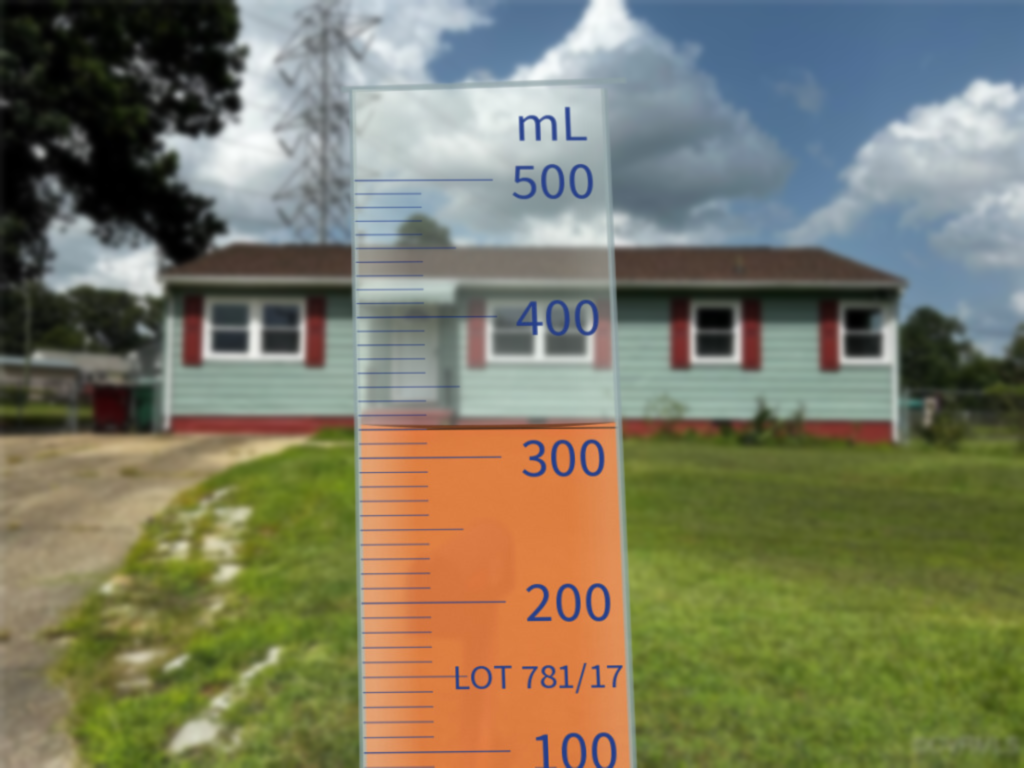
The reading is 320 mL
